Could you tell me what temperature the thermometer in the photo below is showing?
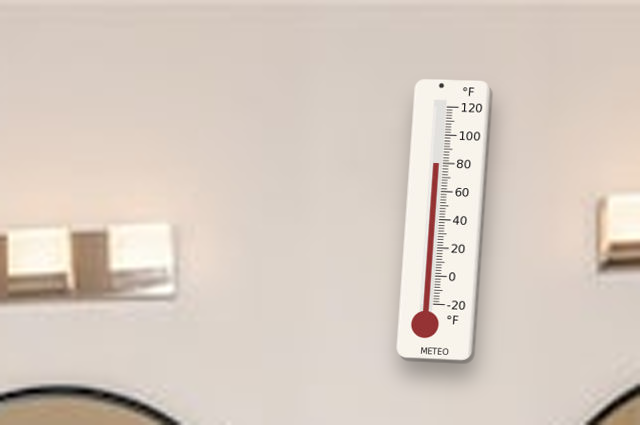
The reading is 80 °F
